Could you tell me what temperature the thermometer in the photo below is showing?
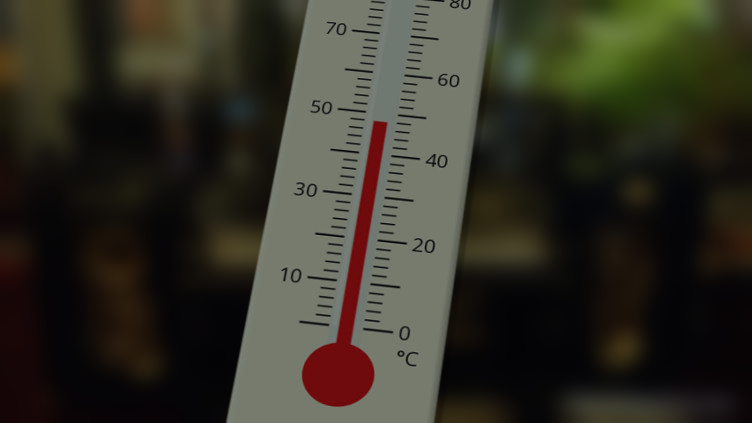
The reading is 48 °C
